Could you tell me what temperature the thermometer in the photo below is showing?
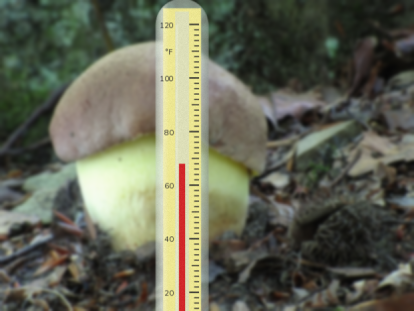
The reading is 68 °F
